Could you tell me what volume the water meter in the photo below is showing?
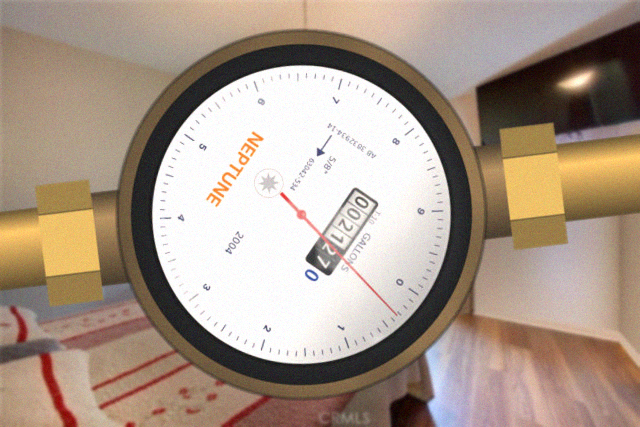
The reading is 21270.3 gal
